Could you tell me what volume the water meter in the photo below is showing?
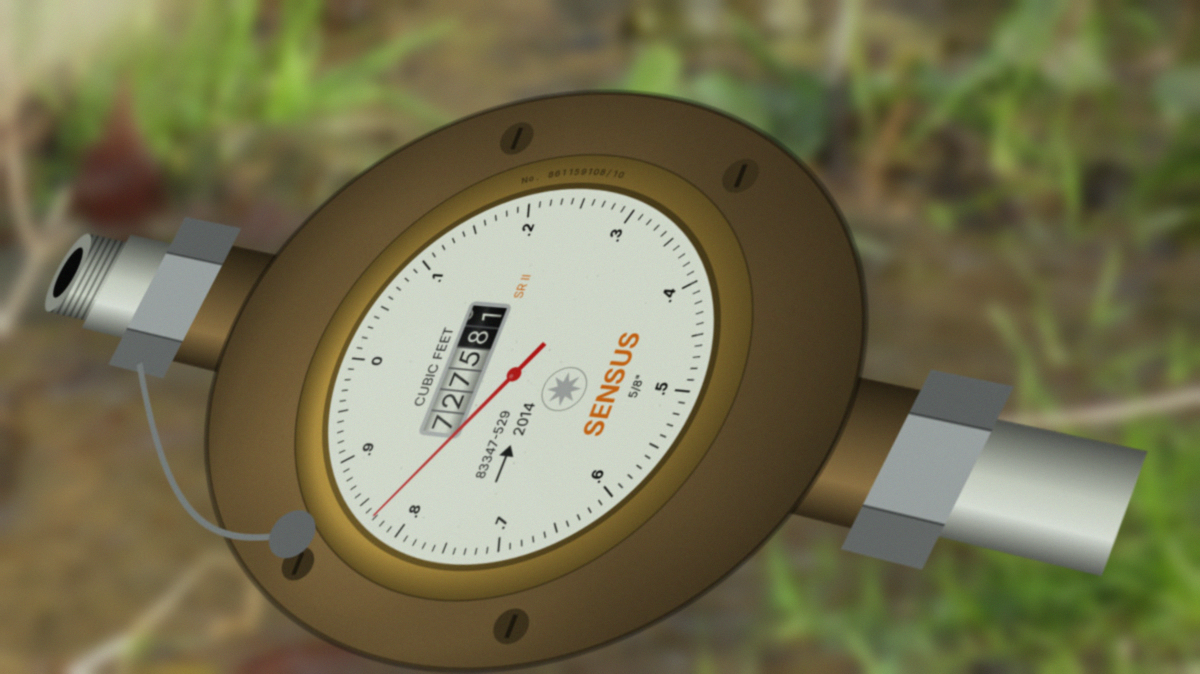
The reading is 727580.83 ft³
